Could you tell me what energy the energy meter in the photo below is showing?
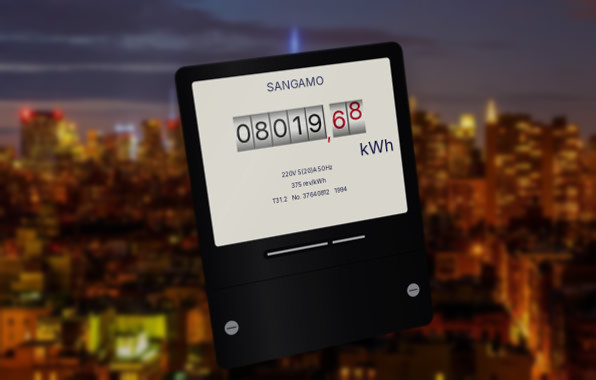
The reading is 8019.68 kWh
